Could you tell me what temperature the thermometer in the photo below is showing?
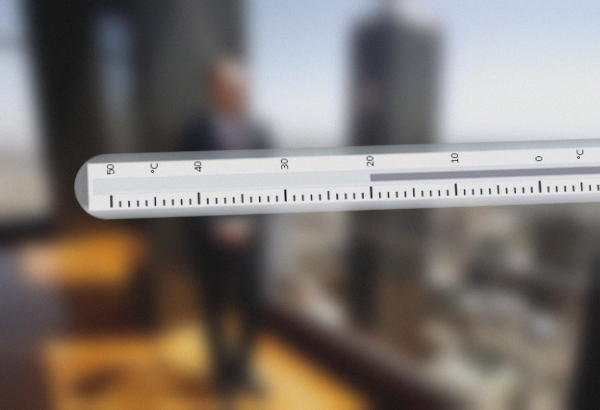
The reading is 20 °C
